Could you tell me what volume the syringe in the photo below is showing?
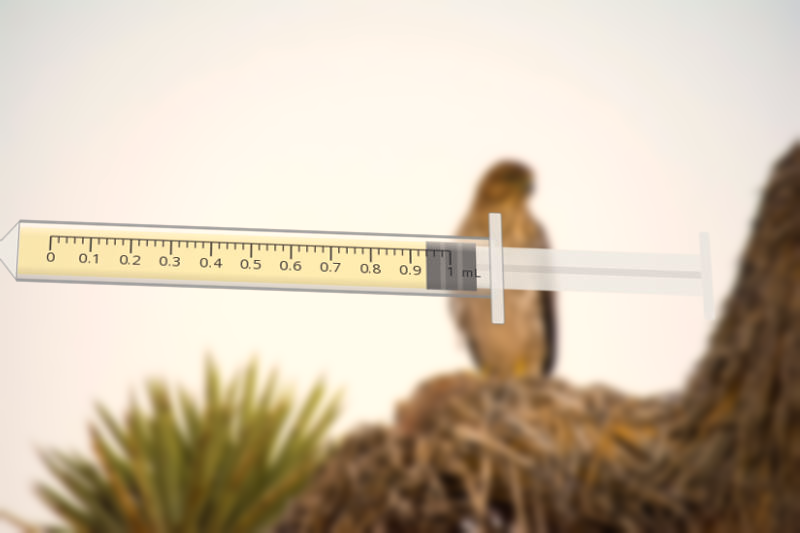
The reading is 0.94 mL
